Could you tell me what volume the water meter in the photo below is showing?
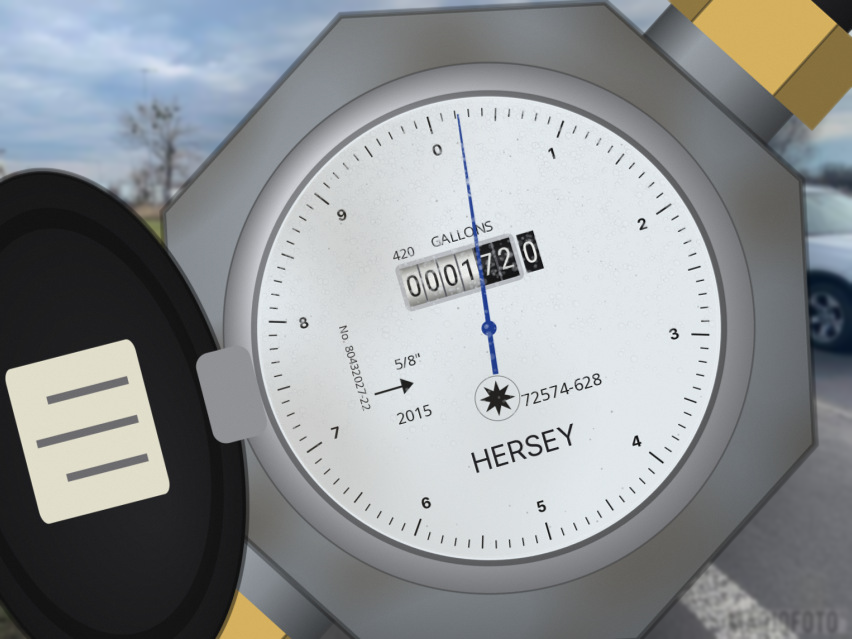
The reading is 1720.2 gal
